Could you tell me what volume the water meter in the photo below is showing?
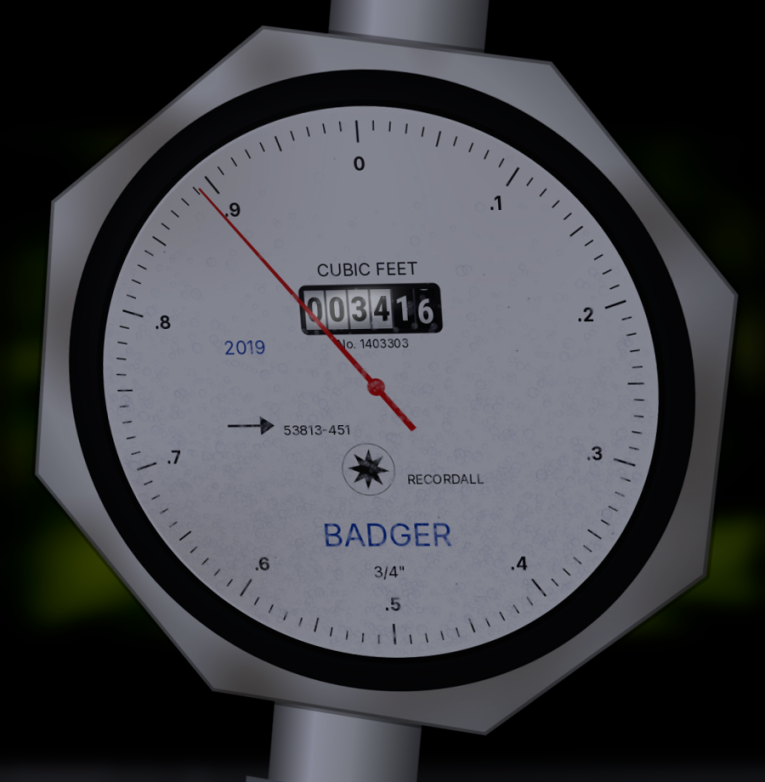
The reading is 3415.89 ft³
